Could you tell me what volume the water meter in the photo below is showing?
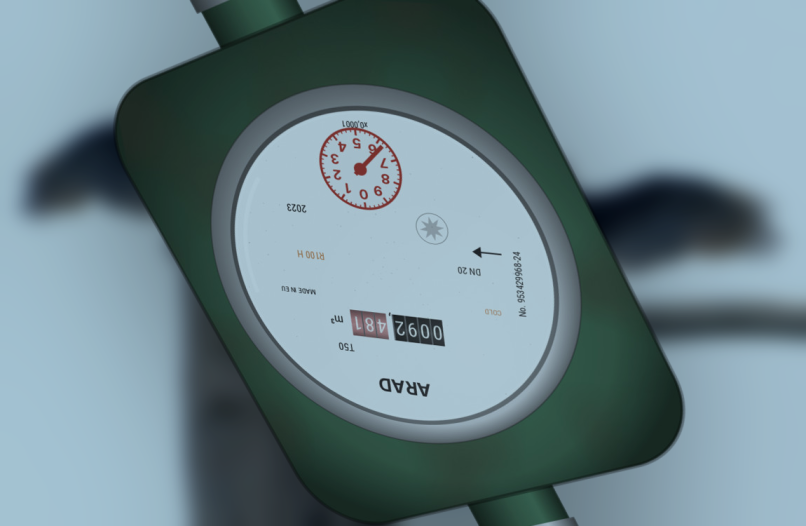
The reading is 92.4816 m³
